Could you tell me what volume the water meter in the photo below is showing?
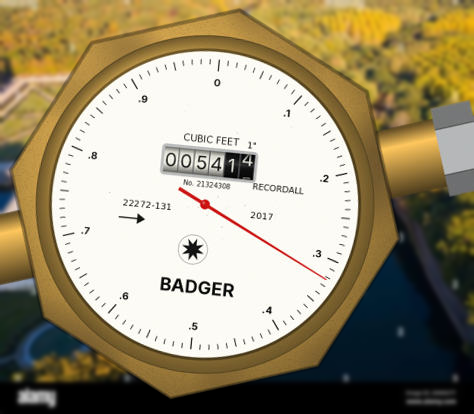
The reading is 5414.32 ft³
